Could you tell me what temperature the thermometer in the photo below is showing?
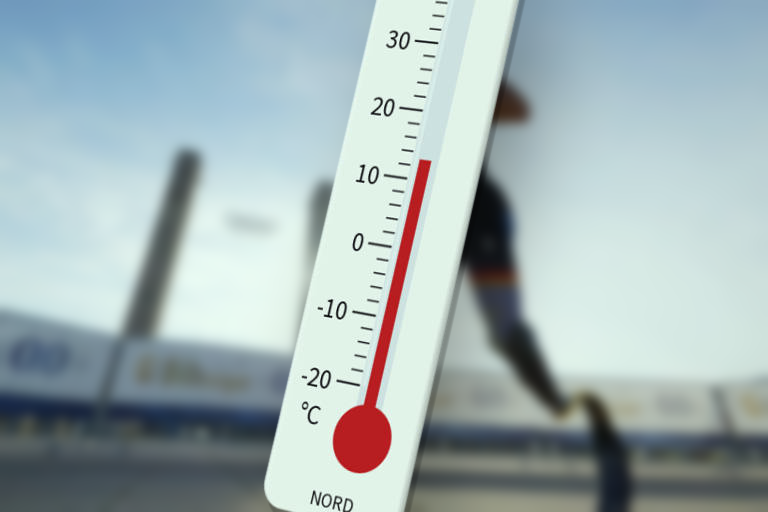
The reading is 13 °C
